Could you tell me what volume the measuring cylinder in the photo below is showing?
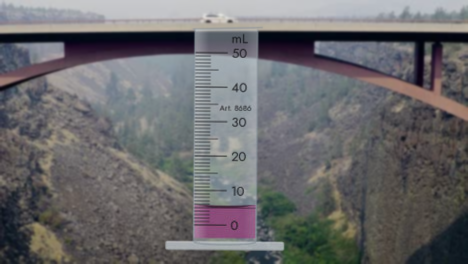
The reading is 5 mL
